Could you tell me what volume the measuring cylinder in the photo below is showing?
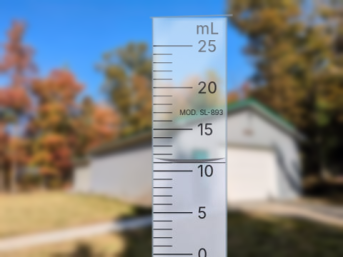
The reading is 11 mL
